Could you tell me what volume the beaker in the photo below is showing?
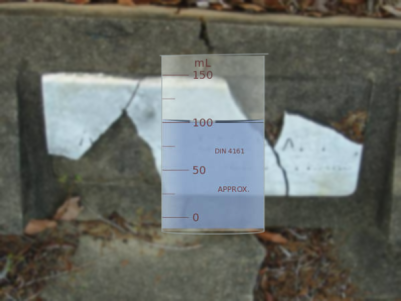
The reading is 100 mL
